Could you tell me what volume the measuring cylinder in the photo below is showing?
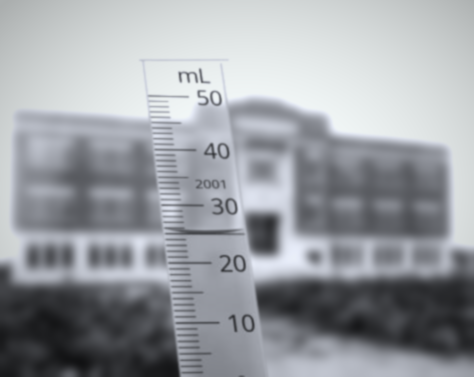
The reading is 25 mL
